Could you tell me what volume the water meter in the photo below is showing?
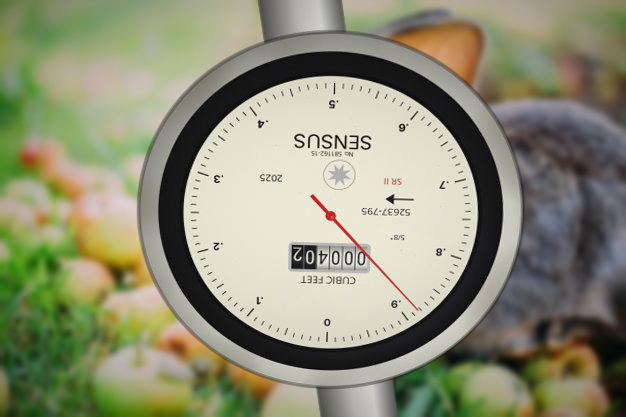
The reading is 401.88 ft³
